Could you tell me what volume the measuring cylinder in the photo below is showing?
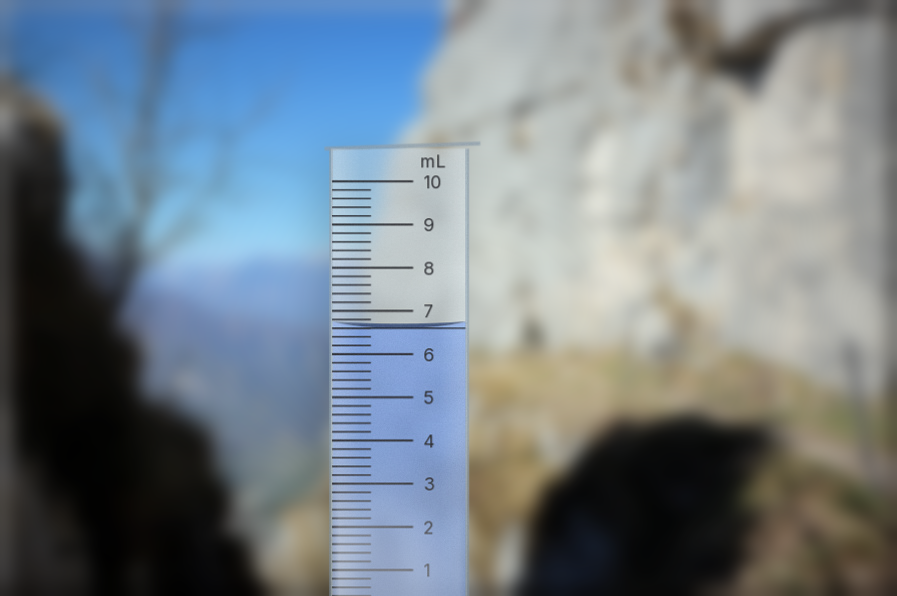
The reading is 6.6 mL
